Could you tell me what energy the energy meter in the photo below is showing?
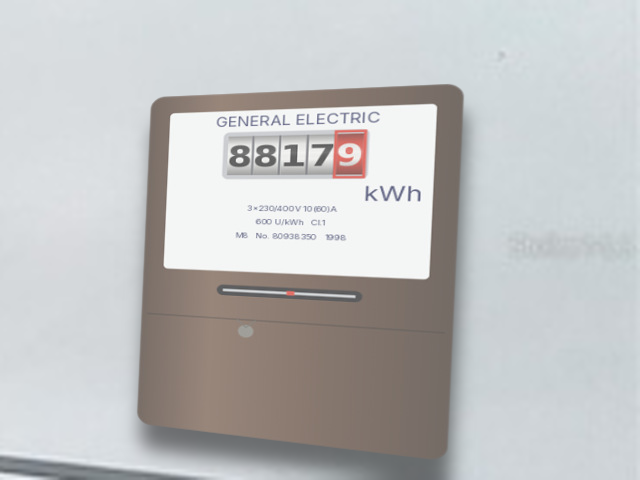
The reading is 8817.9 kWh
